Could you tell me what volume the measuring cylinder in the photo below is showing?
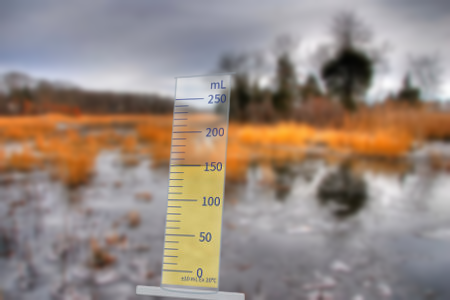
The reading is 150 mL
